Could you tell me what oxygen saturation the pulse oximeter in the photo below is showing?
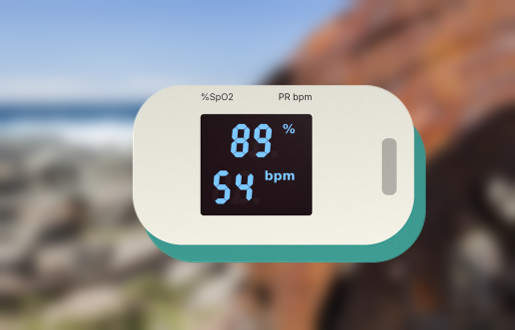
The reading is 89 %
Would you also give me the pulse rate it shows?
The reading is 54 bpm
